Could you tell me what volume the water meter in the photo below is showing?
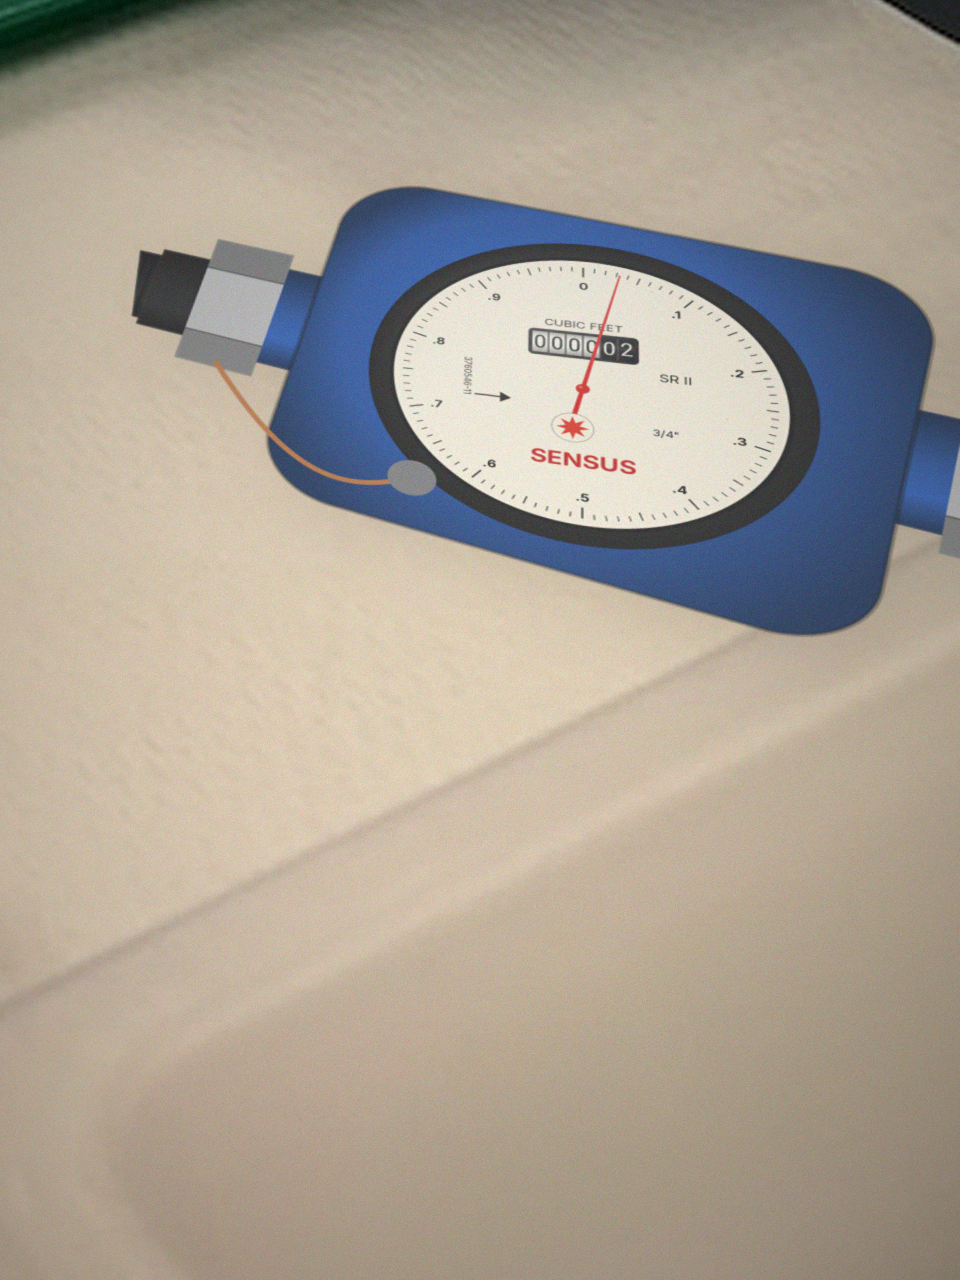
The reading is 2.03 ft³
